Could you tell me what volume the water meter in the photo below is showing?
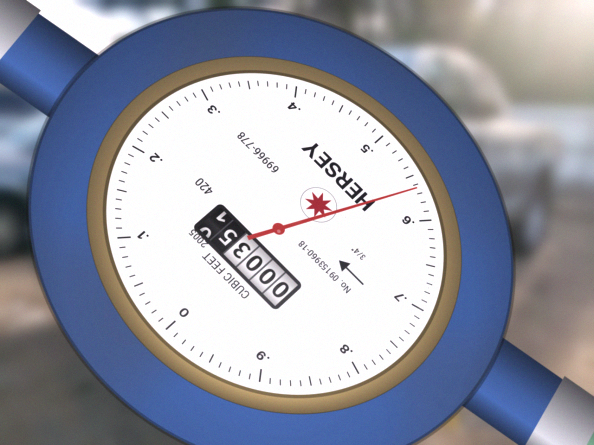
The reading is 350.56 ft³
